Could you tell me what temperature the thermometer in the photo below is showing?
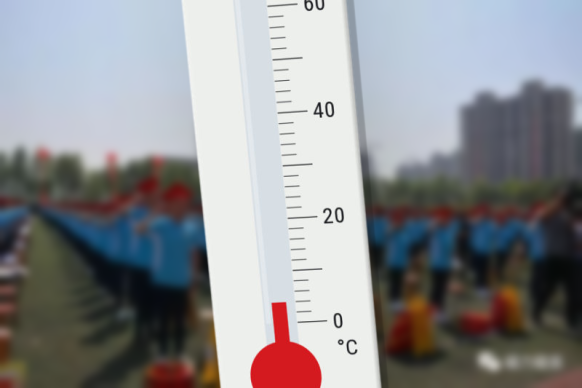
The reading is 4 °C
